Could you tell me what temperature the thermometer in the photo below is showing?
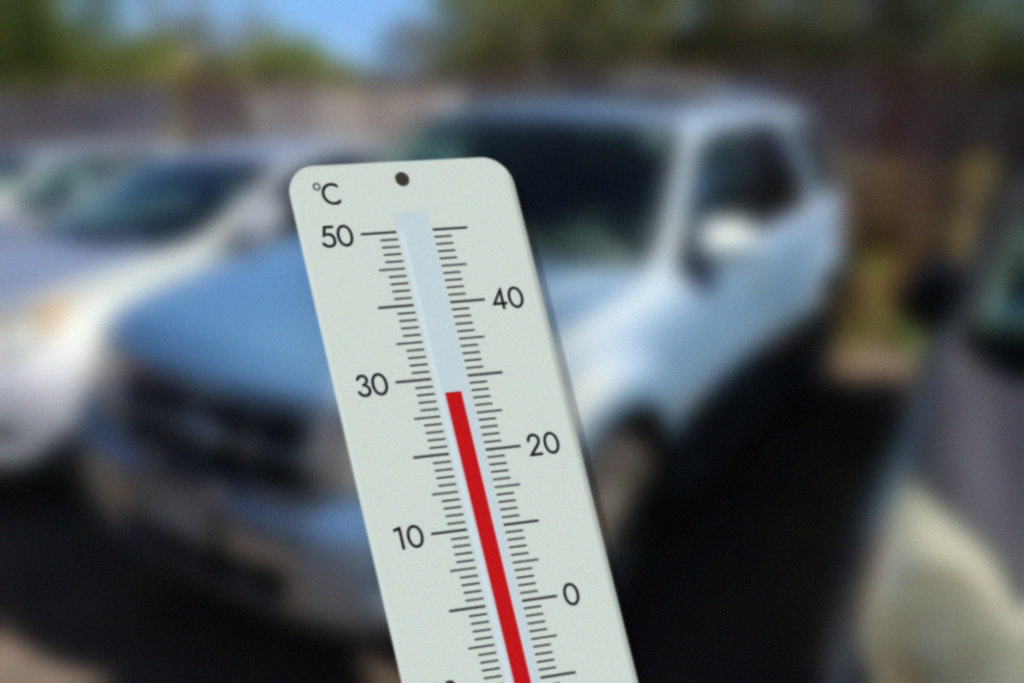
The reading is 28 °C
